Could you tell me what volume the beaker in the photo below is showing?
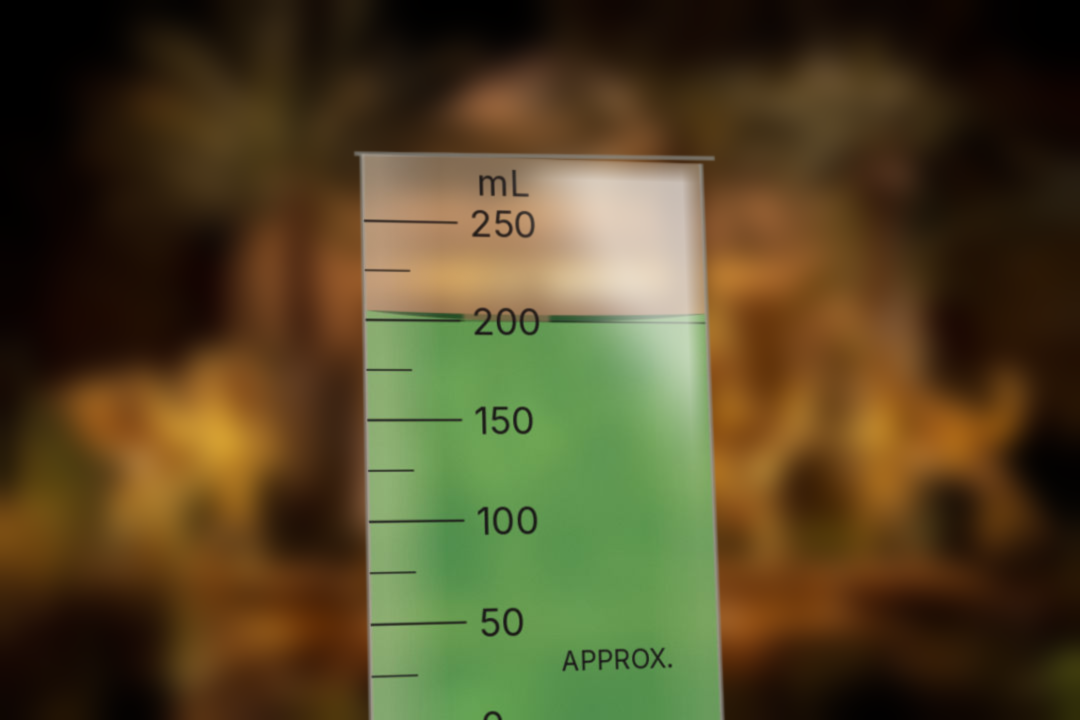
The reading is 200 mL
